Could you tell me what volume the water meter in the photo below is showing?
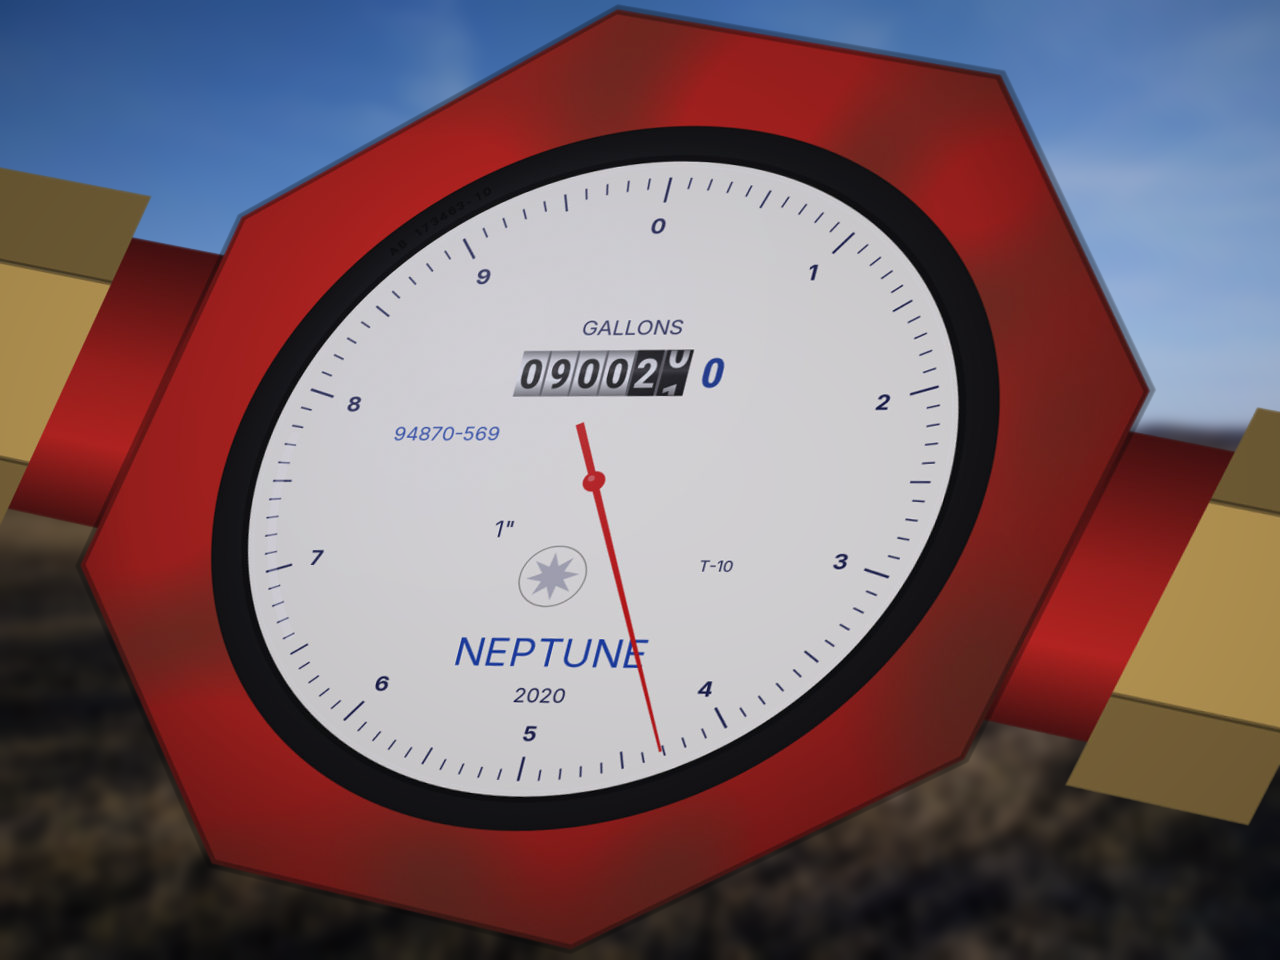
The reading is 900204.3 gal
